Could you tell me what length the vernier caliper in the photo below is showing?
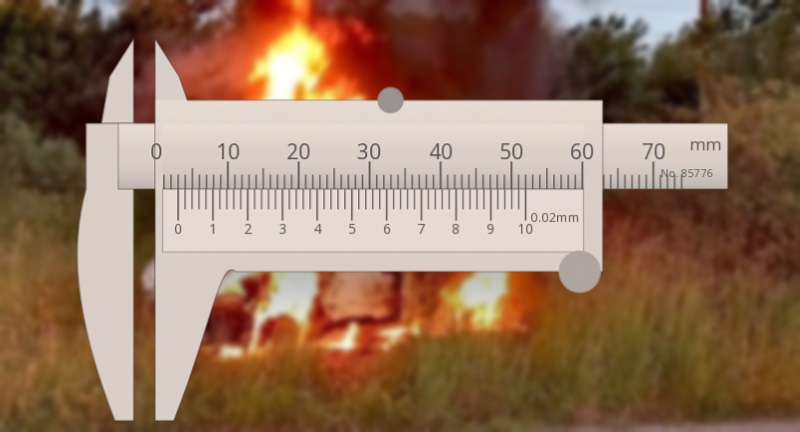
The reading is 3.0 mm
